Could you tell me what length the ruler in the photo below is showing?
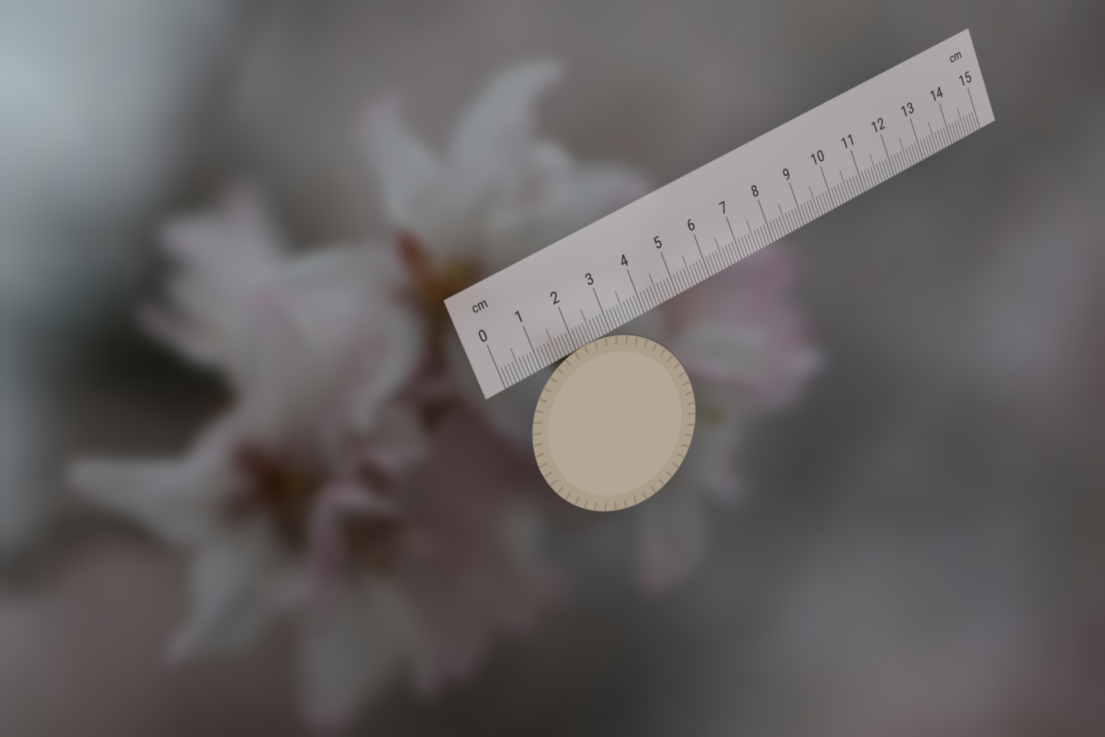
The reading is 4.5 cm
